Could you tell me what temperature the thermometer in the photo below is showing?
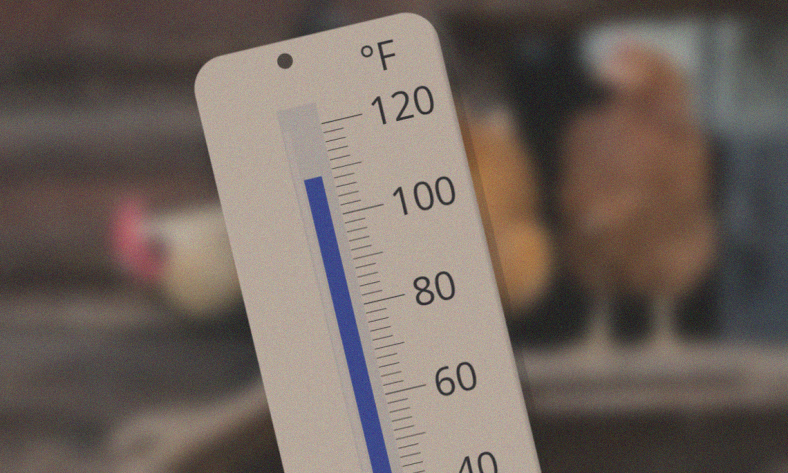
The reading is 109 °F
